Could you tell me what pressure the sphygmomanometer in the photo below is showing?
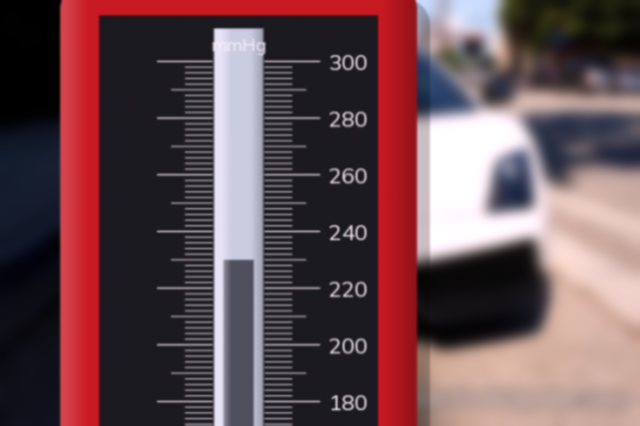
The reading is 230 mmHg
